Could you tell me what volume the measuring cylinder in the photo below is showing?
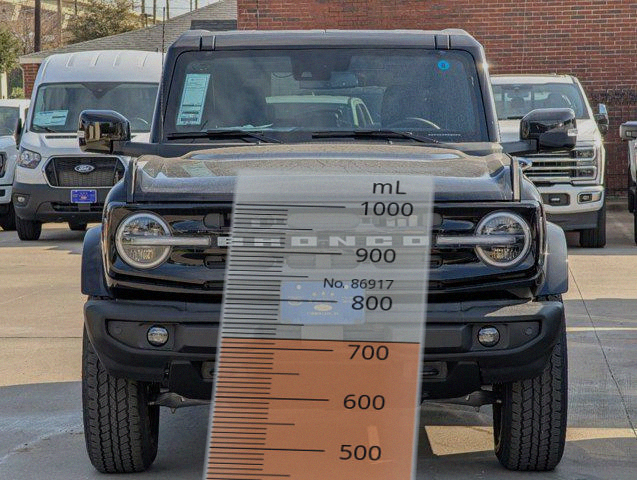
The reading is 720 mL
